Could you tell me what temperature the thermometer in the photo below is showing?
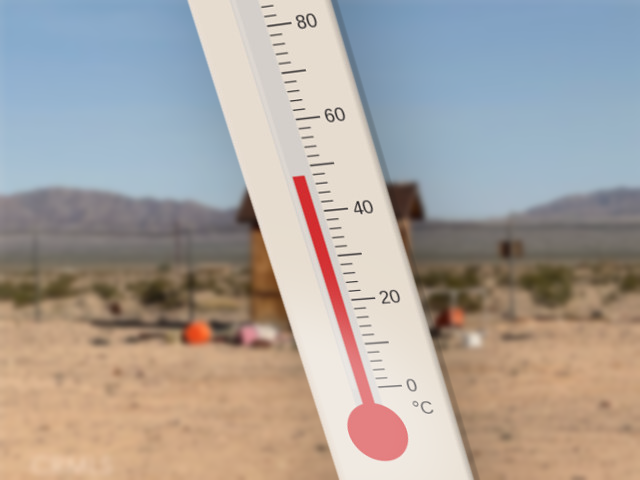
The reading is 48 °C
